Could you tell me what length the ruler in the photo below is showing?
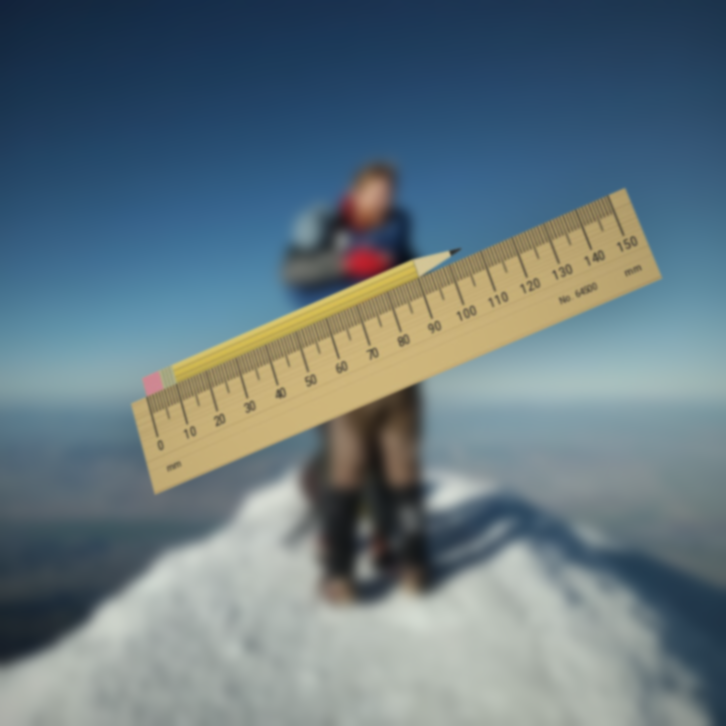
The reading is 105 mm
